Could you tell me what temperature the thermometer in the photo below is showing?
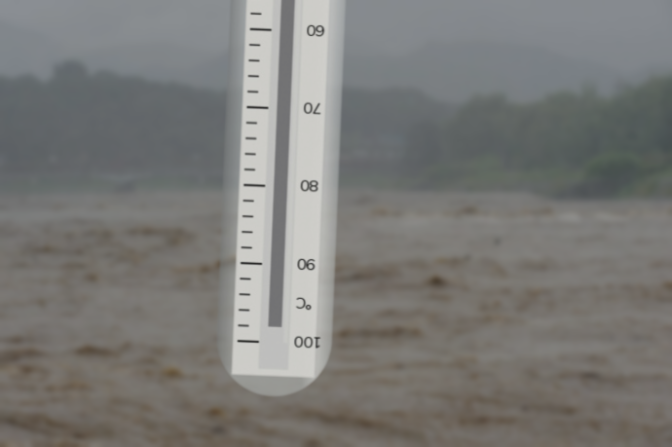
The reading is 98 °C
